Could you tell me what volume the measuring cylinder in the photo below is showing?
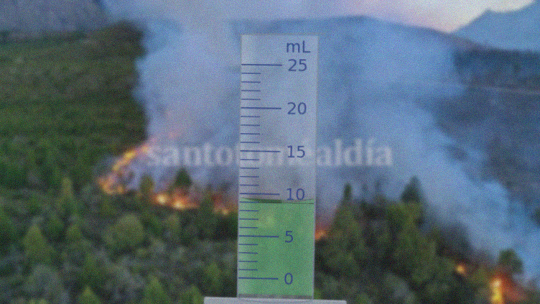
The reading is 9 mL
